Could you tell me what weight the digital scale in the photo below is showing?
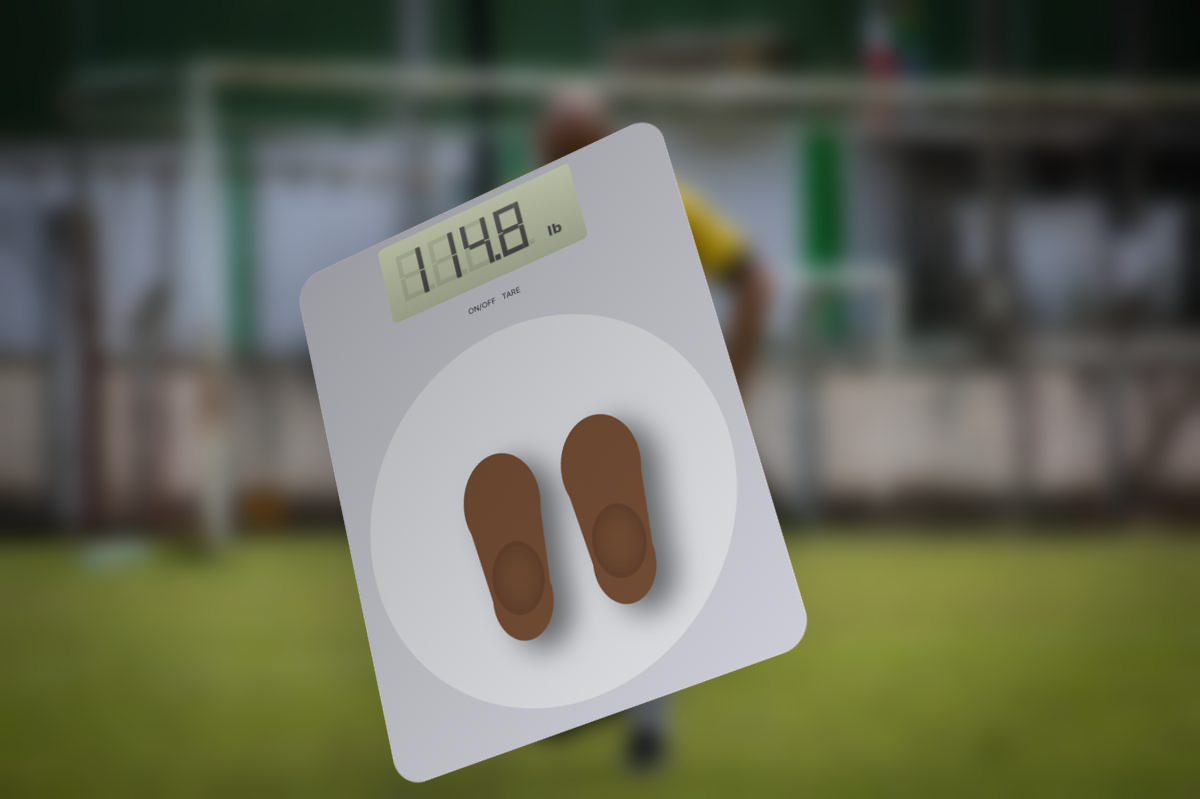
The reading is 114.8 lb
